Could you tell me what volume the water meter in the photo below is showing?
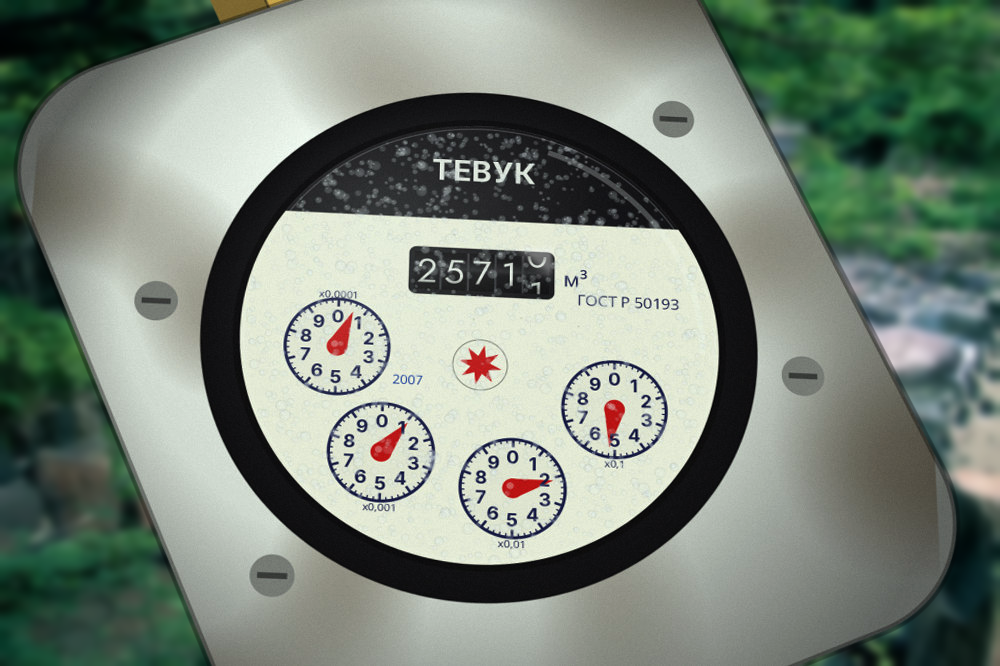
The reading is 25710.5210 m³
